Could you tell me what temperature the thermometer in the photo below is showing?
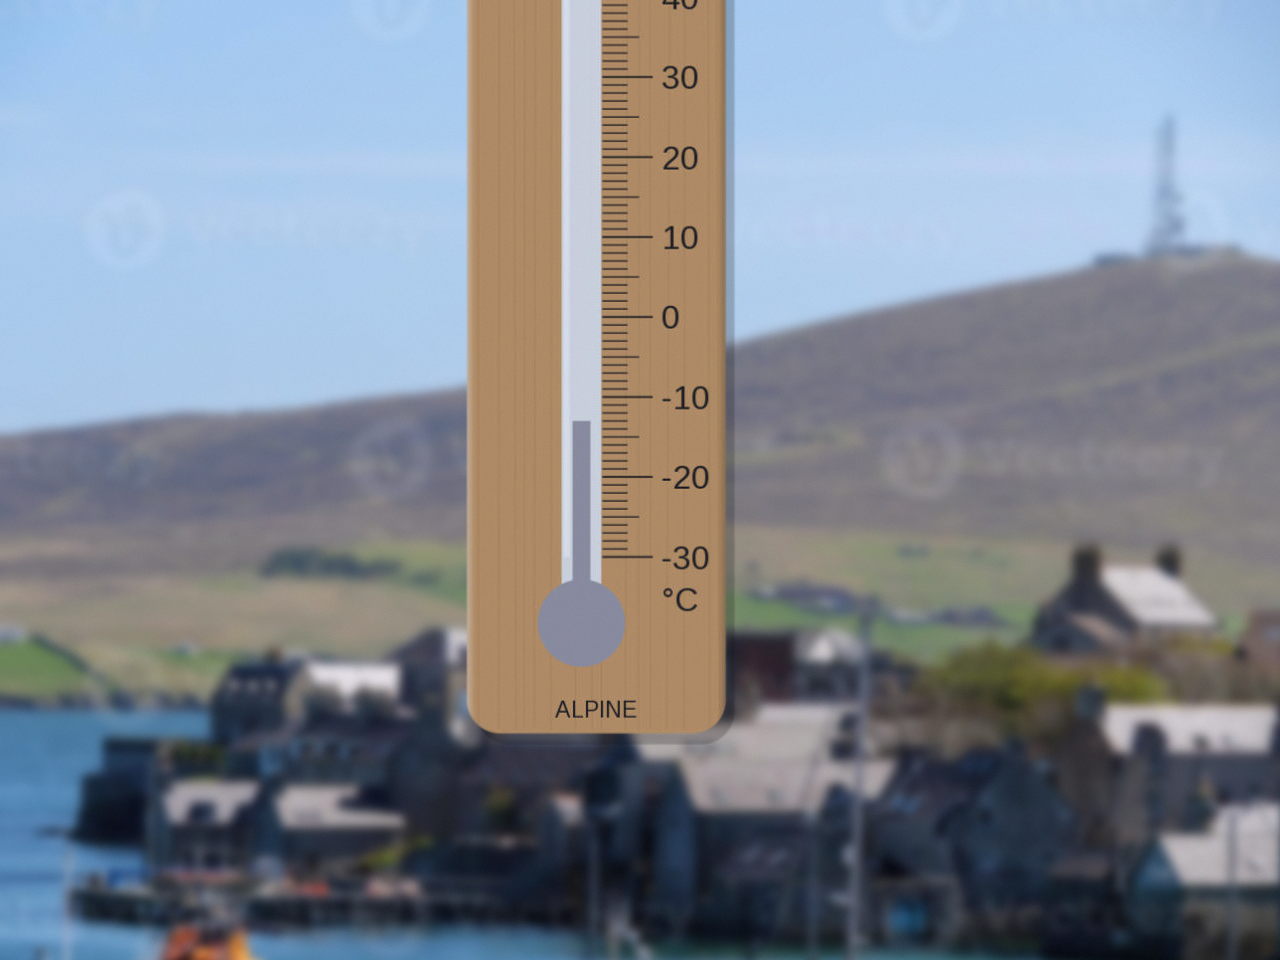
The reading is -13 °C
